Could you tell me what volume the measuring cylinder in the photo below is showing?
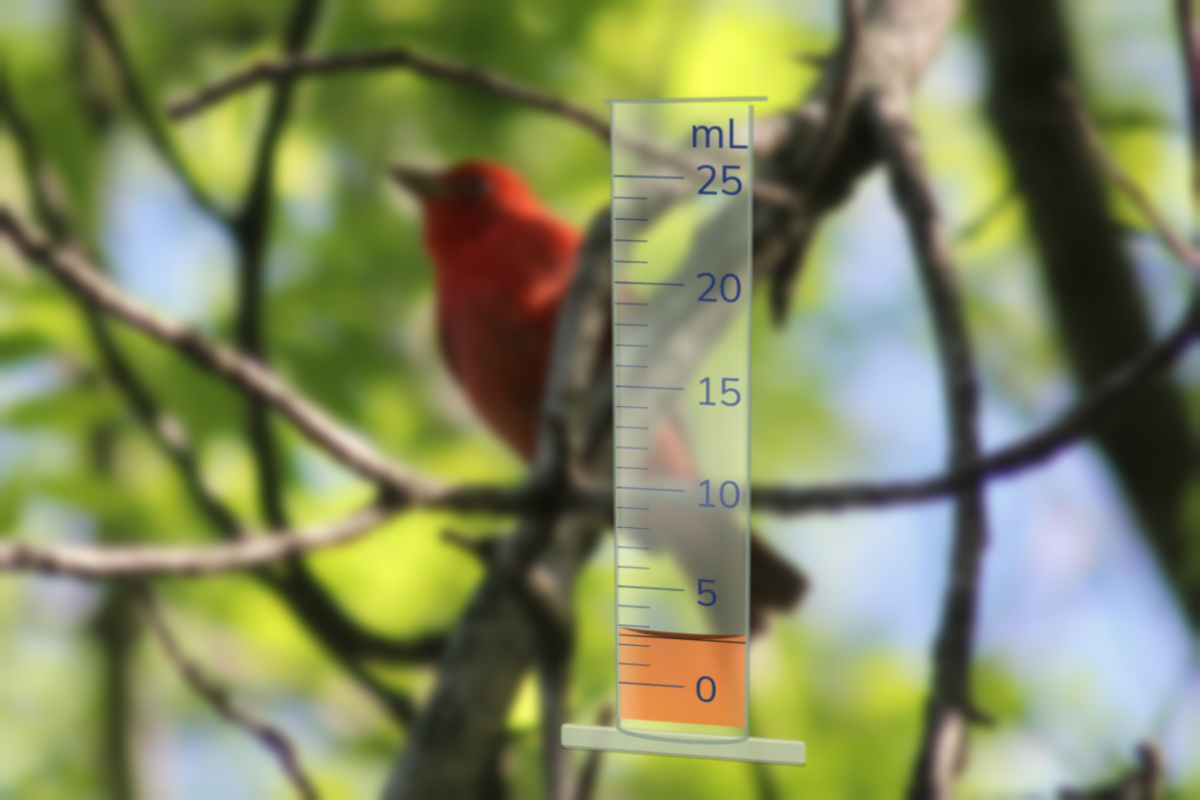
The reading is 2.5 mL
